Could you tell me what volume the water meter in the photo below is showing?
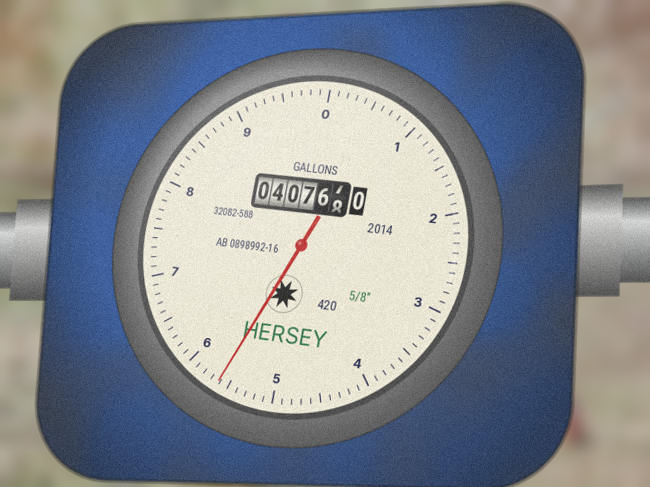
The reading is 407675.6 gal
